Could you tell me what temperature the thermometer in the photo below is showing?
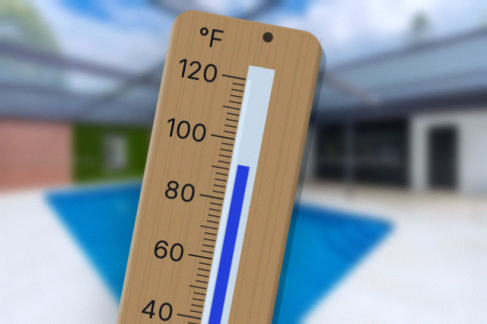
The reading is 92 °F
